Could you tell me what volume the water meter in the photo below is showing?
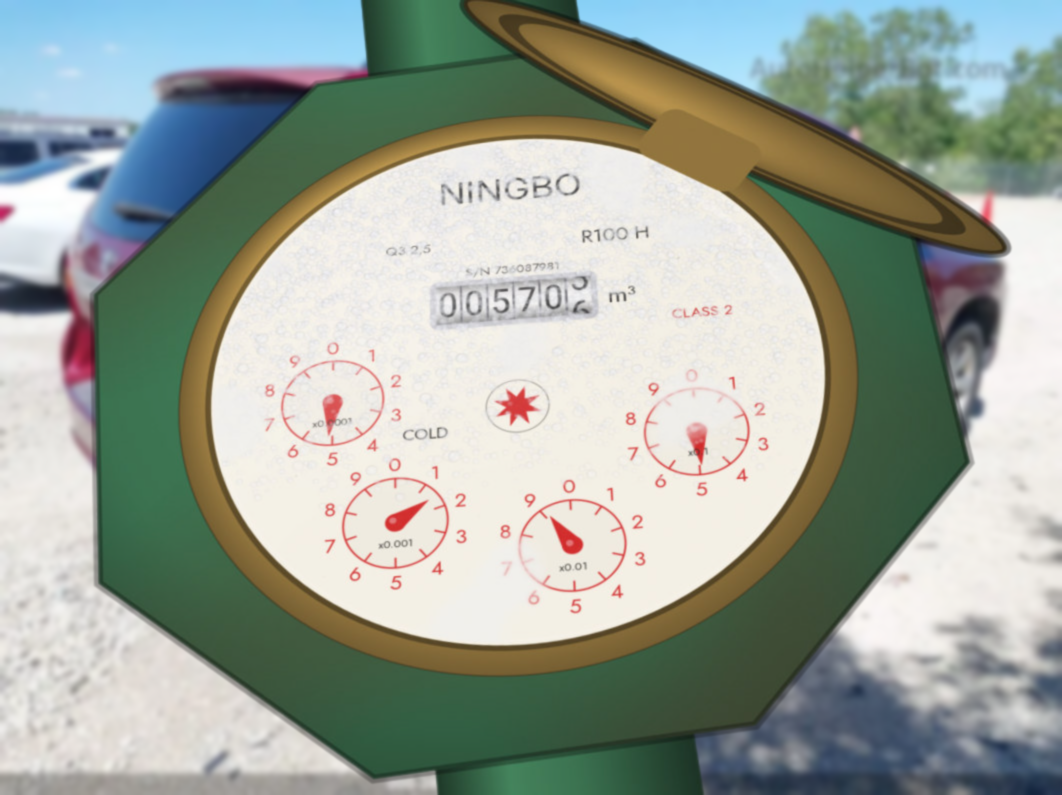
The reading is 5705.4915 m³
